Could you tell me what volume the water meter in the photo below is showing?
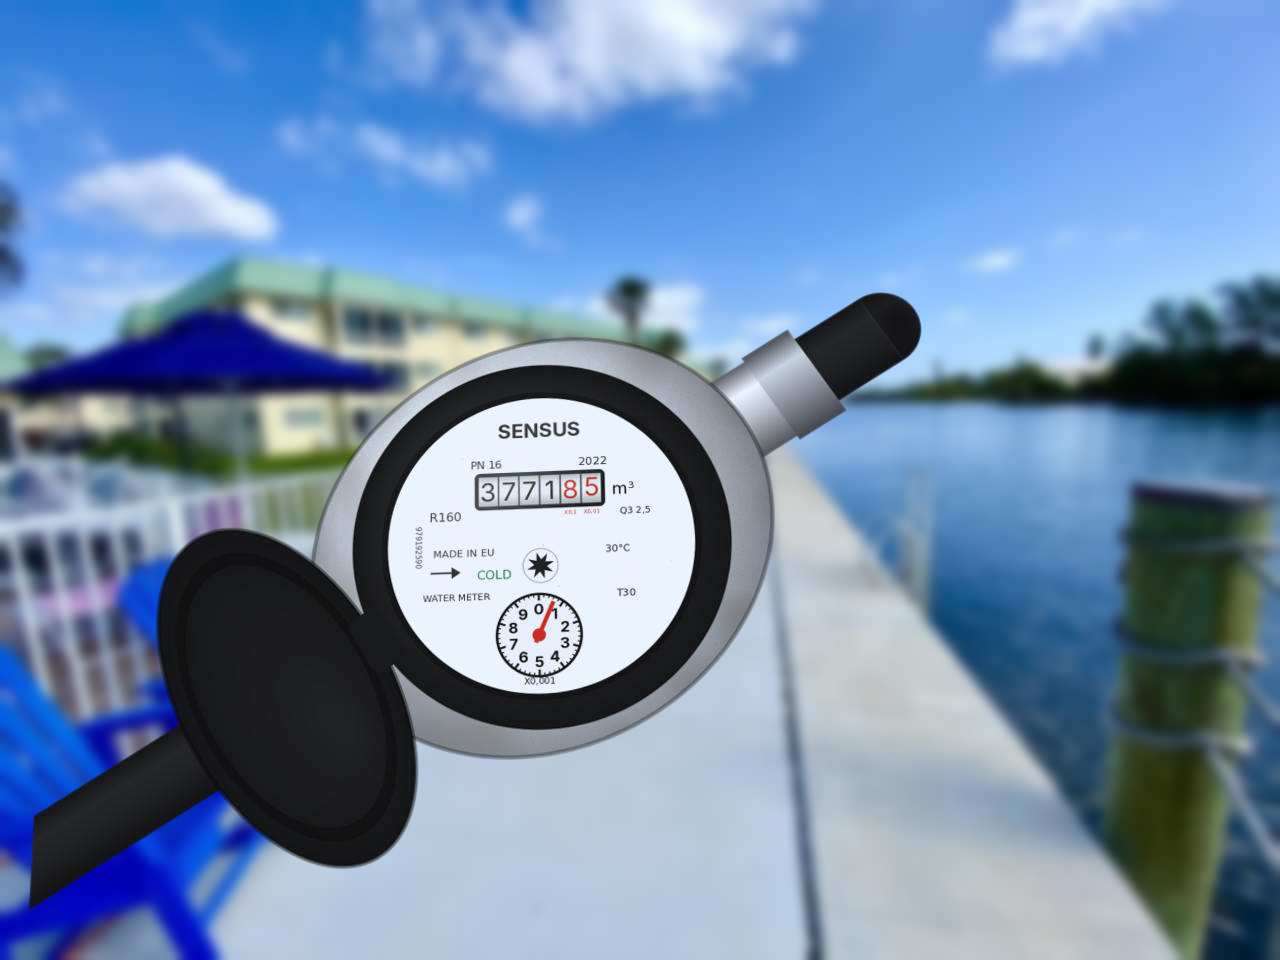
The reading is 3771.850 m³
